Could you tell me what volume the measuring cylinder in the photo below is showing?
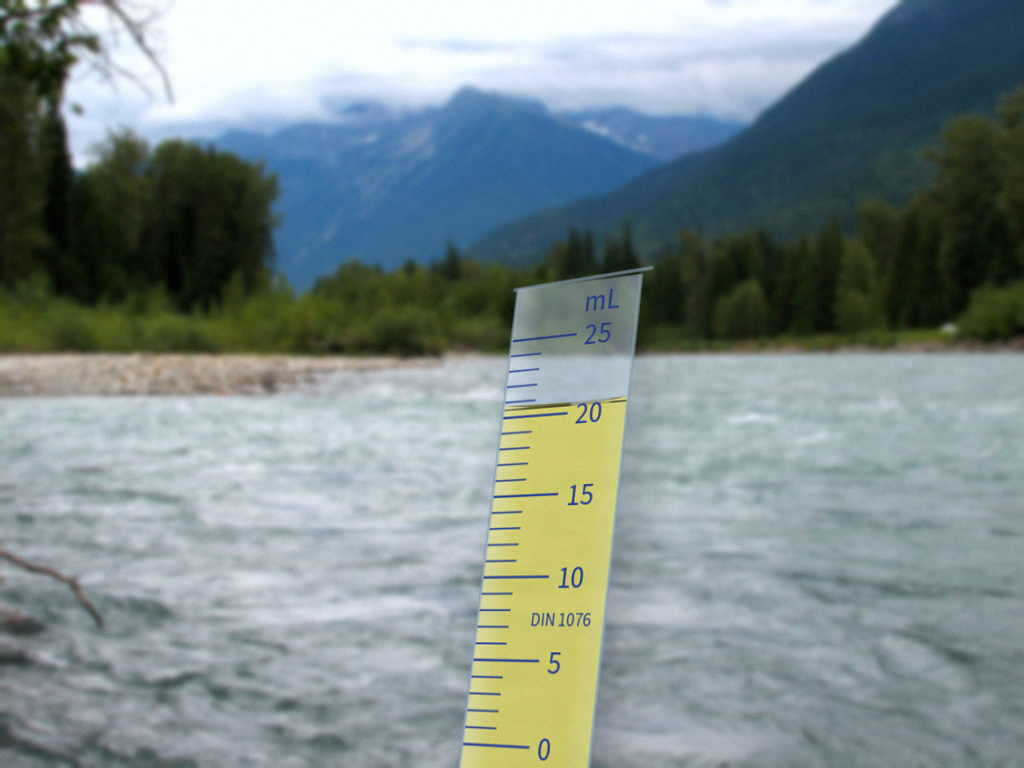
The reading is 20.5 mL
